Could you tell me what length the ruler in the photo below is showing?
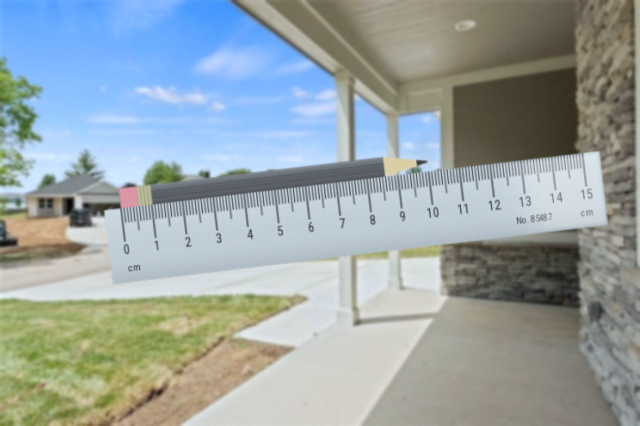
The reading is 10 cm
